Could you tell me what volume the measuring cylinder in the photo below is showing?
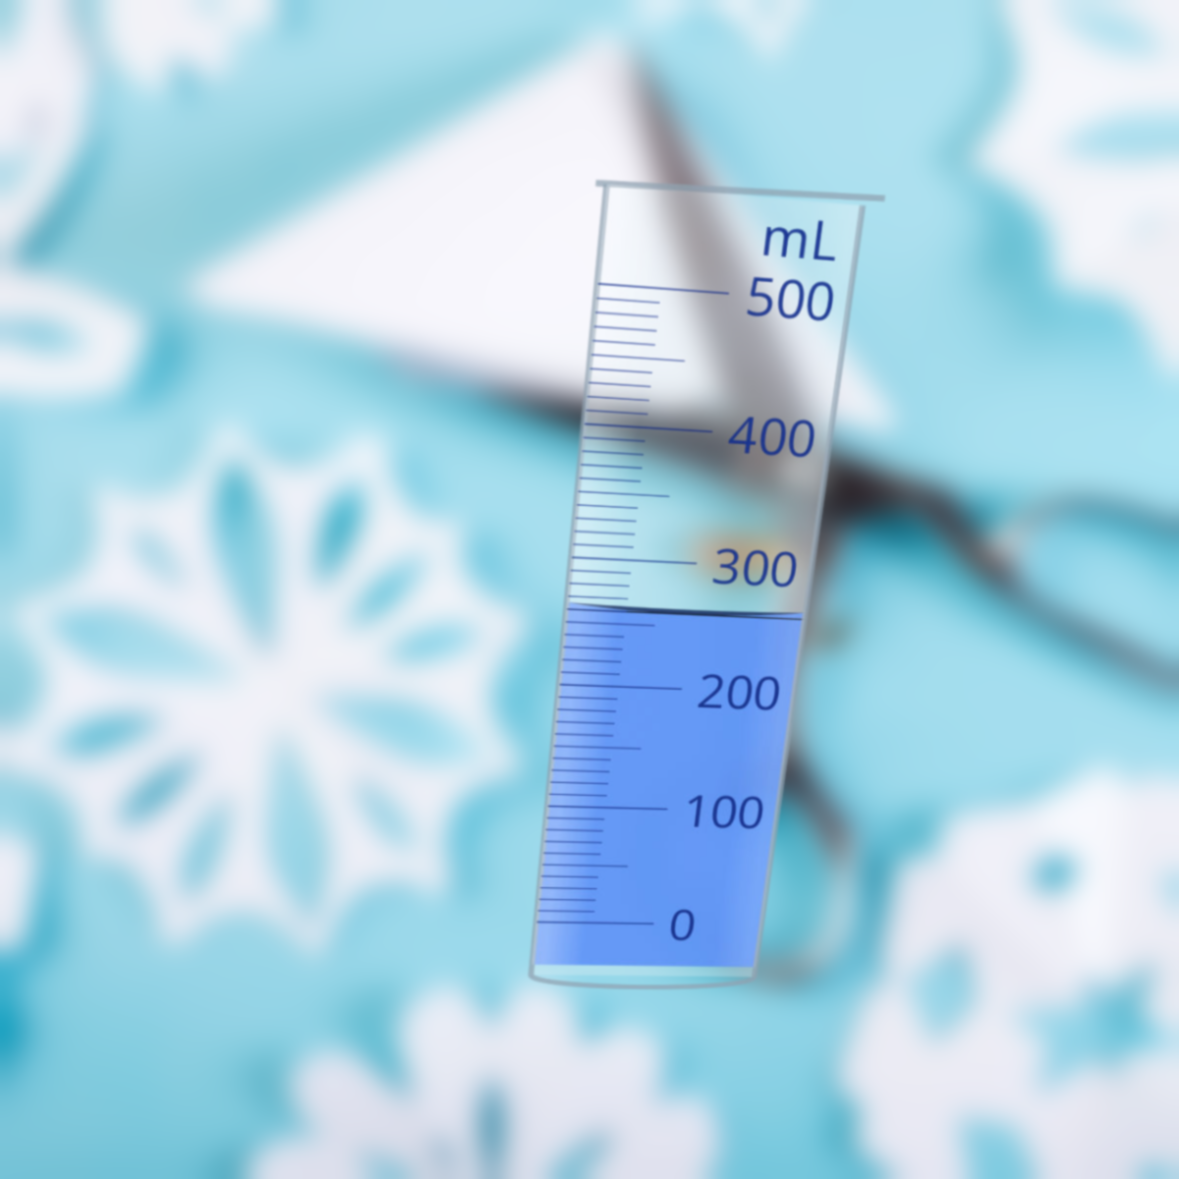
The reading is 260 mL
